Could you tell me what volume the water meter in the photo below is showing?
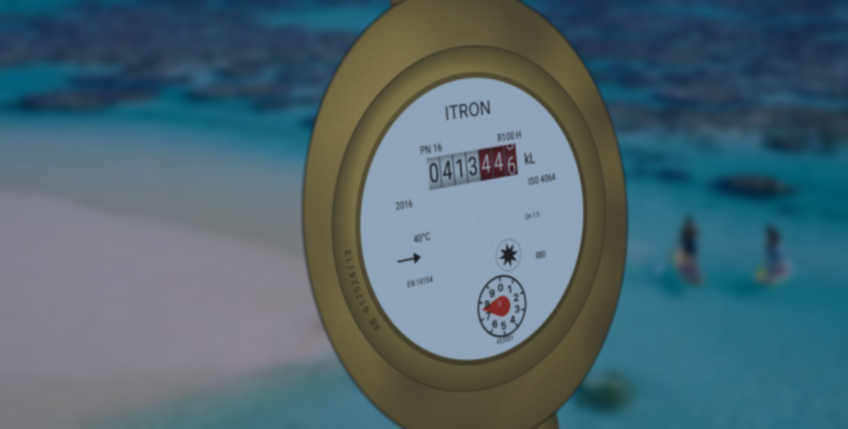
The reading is 413.4457 kL
